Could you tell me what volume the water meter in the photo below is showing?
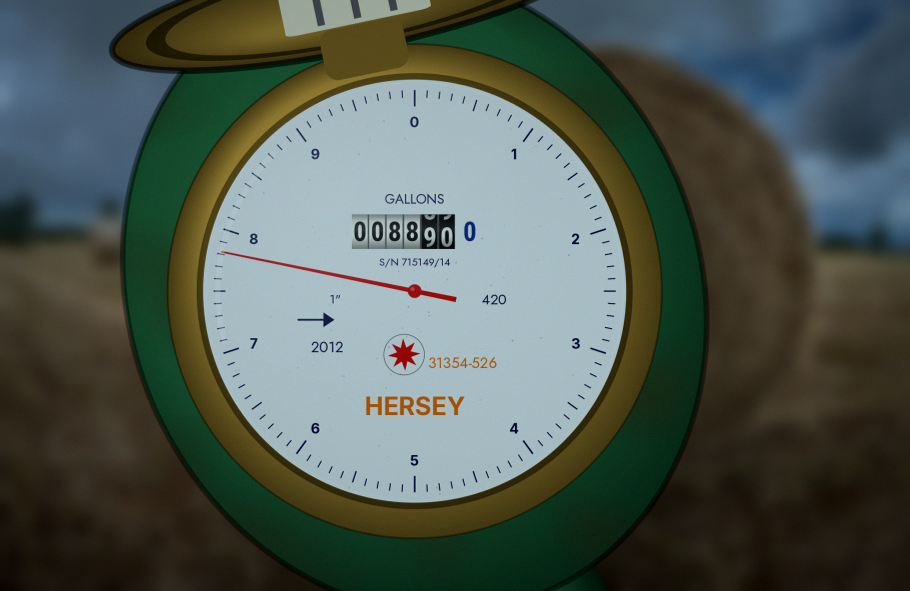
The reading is 88897.8 gal
